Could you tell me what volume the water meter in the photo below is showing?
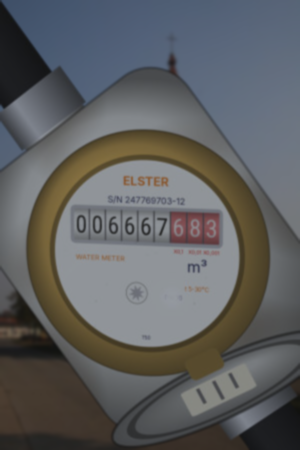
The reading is 6667.683 m³
